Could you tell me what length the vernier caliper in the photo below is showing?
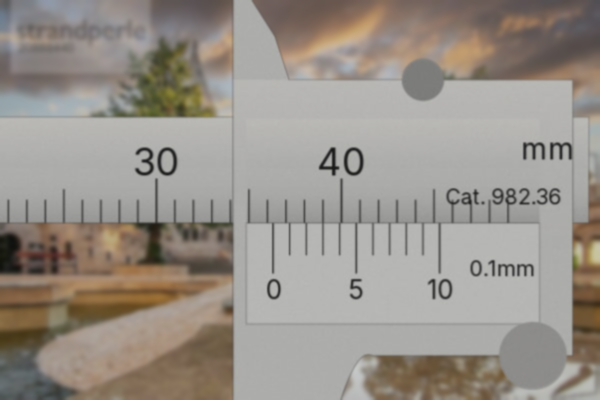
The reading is 36.3 mm
